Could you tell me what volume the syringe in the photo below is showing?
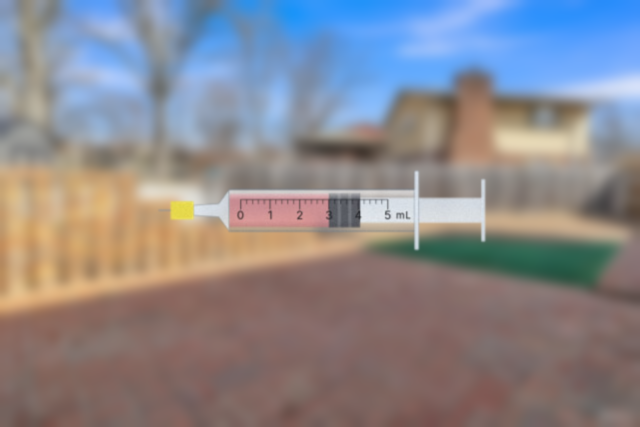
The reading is 3 mL
